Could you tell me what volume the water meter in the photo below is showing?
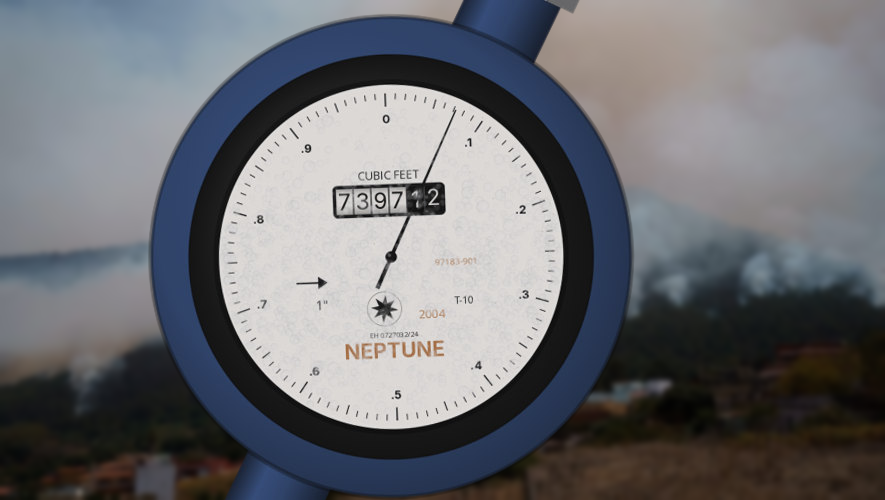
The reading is 739712.07 ft³
